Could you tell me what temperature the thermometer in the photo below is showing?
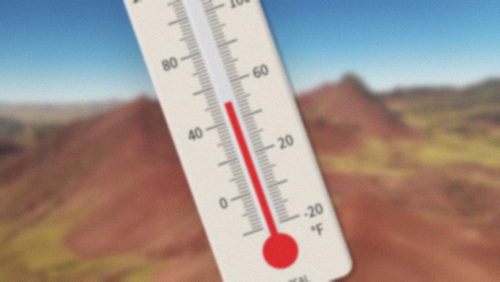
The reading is 50 °F
